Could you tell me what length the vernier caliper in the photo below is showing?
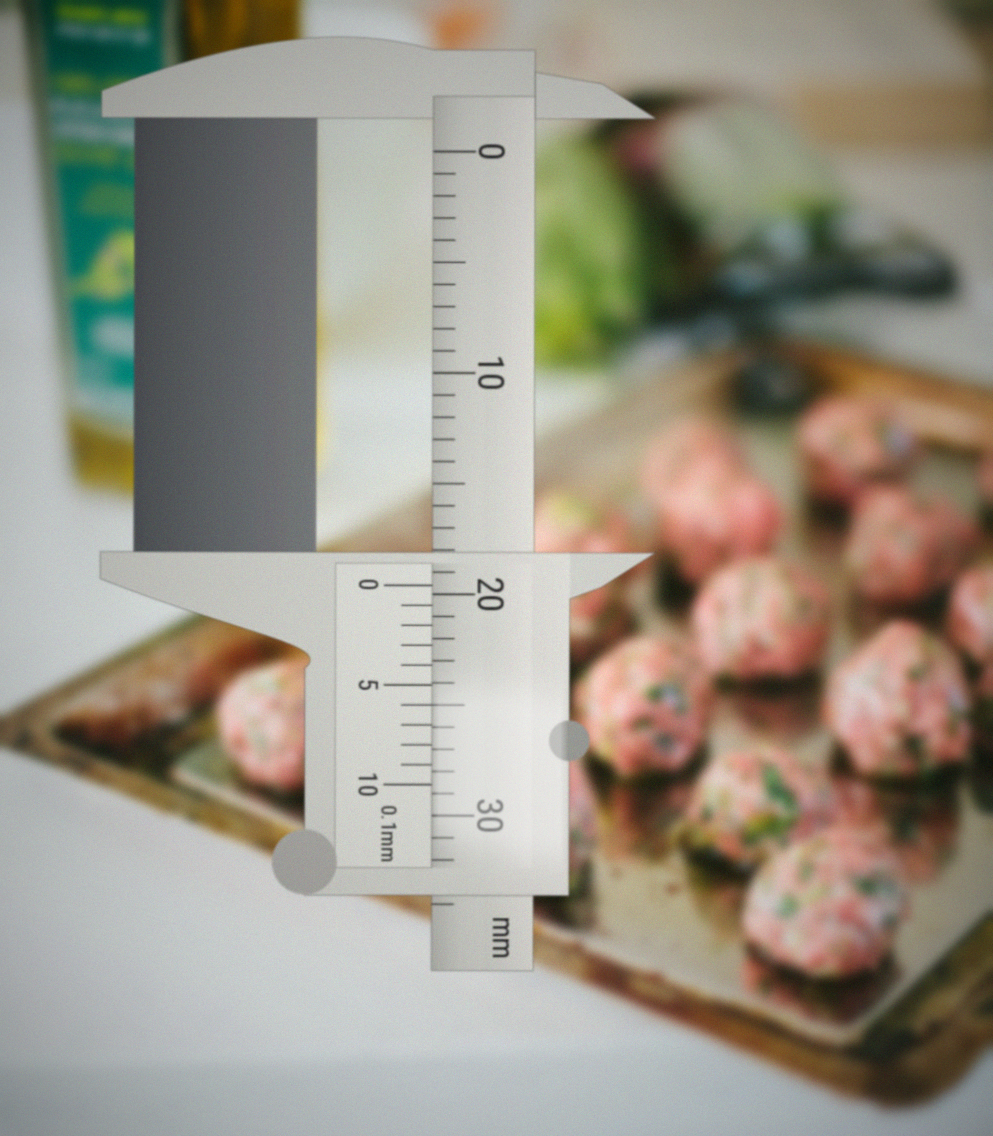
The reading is 19.6 mm
